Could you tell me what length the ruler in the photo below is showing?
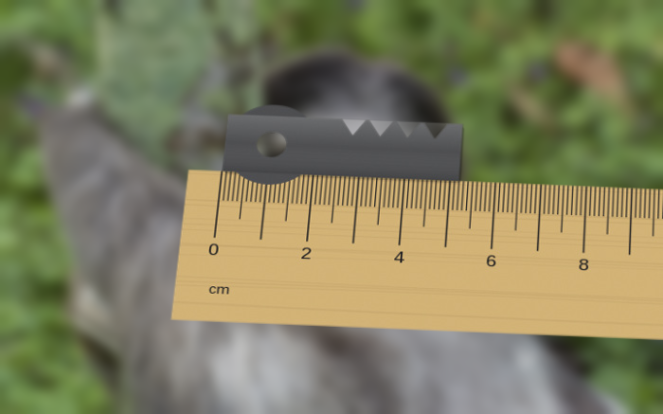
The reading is 5.2 cm
